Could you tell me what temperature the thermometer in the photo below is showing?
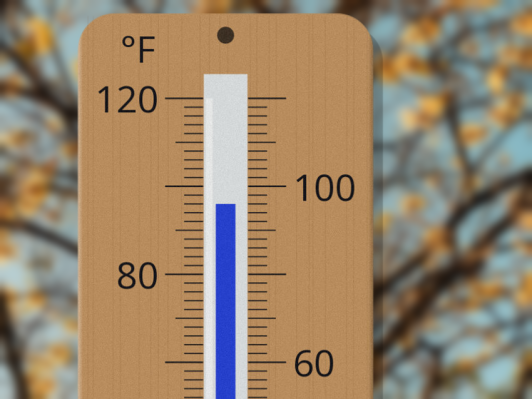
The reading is 96 °F
